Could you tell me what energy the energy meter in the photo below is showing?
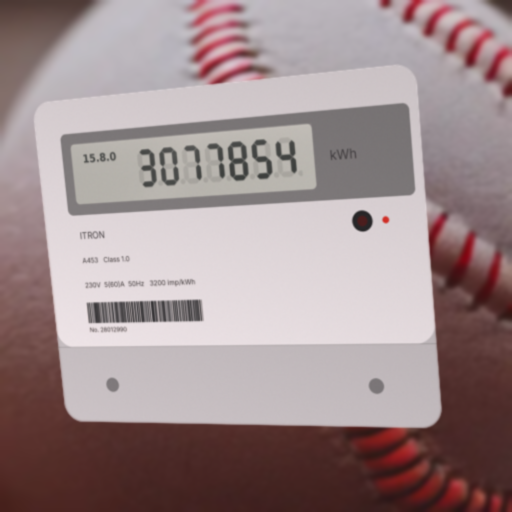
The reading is 3077854 kWh
